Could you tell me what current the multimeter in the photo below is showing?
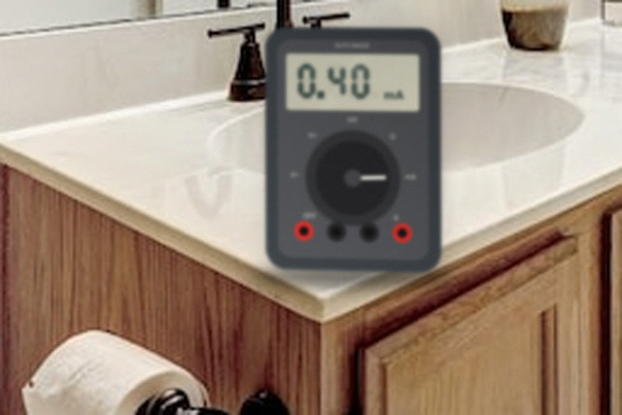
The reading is 0.40 mA
